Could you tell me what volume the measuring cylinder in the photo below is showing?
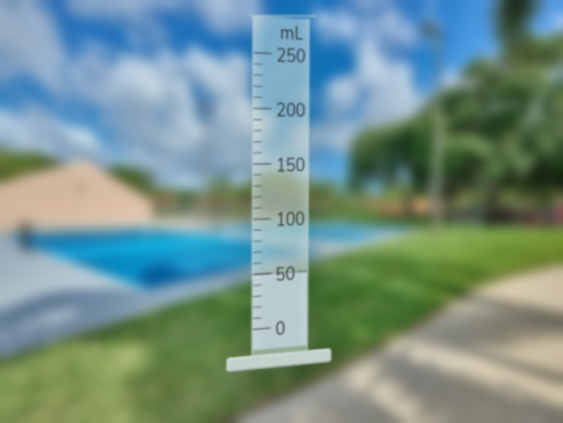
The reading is 50 mL
